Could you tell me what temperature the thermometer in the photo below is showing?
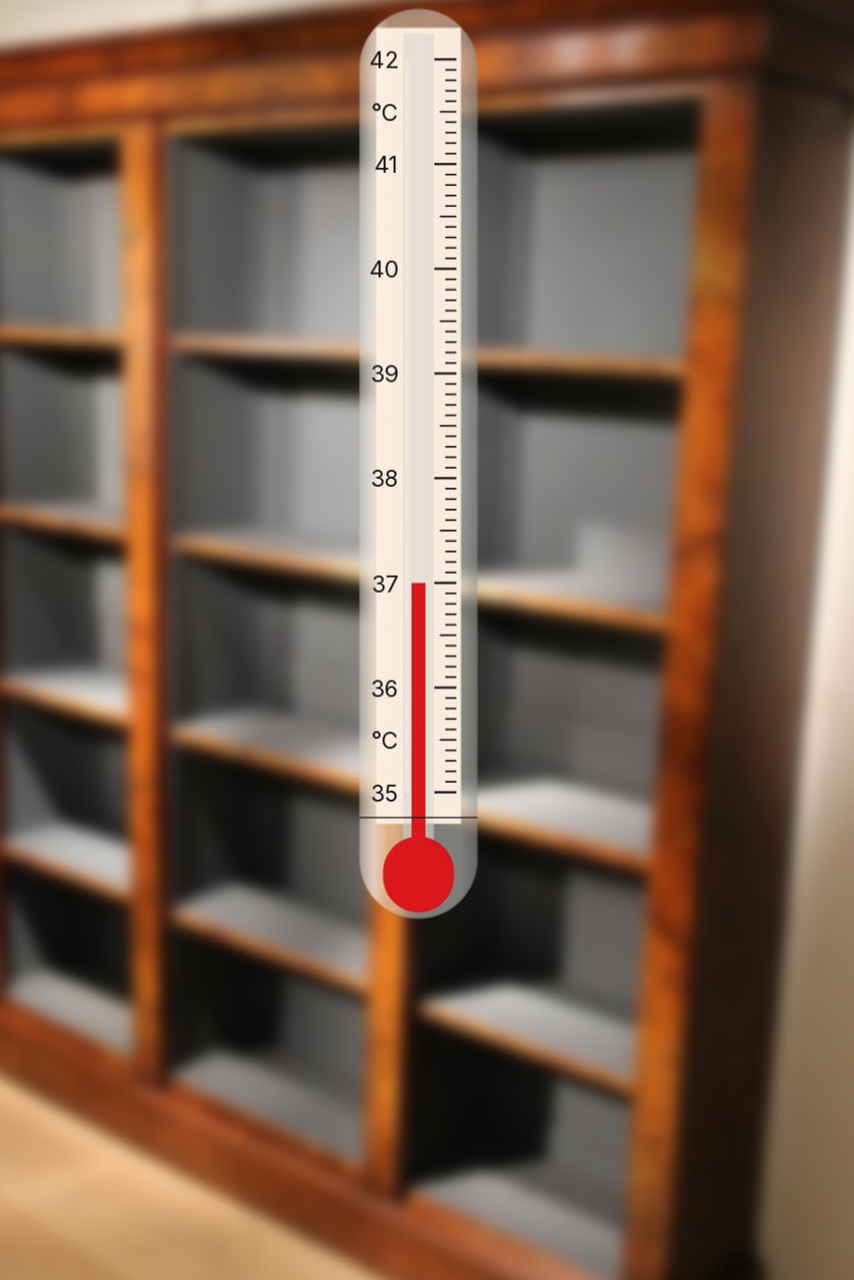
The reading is 37 °C
